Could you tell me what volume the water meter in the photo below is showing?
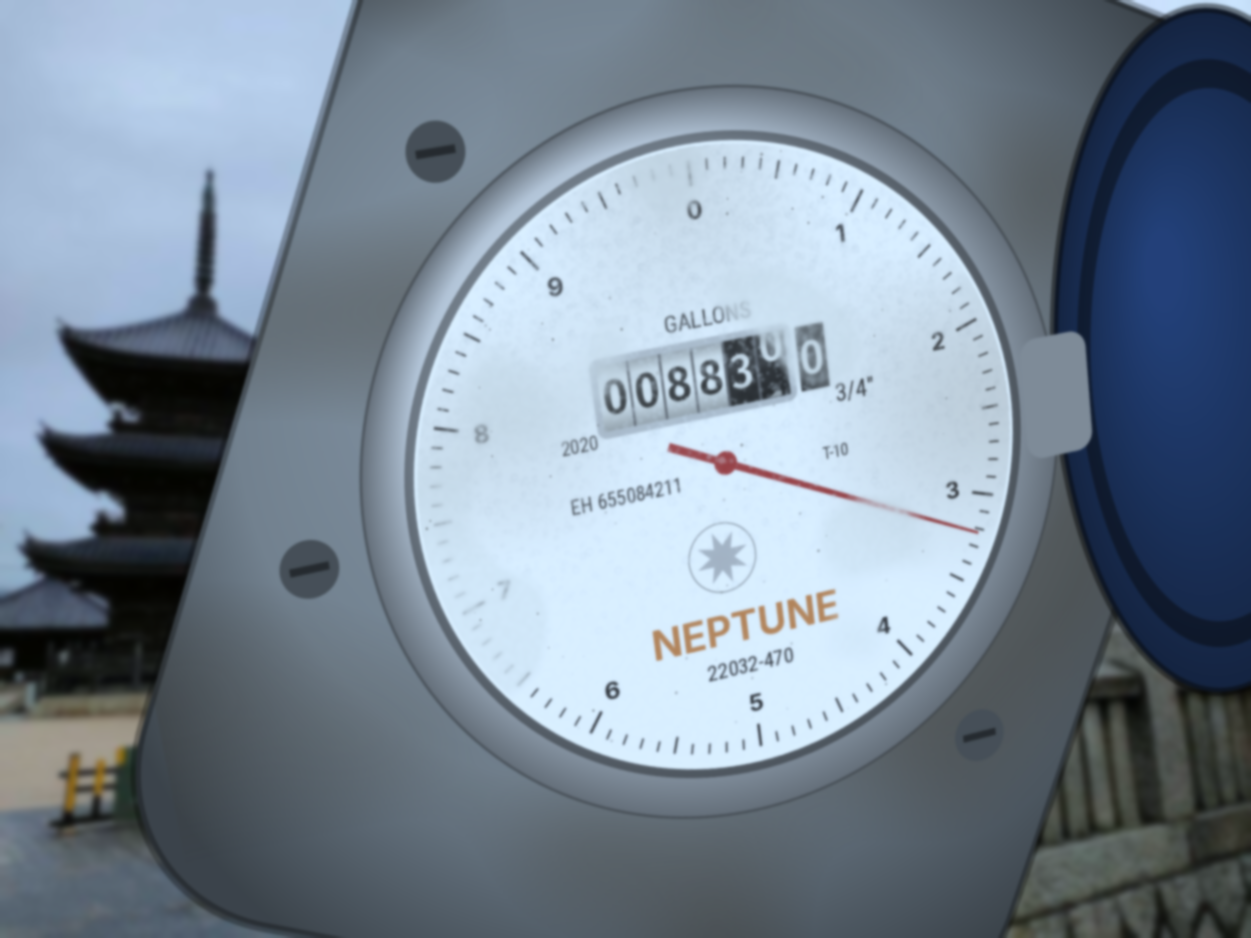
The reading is 88303.2 gal
